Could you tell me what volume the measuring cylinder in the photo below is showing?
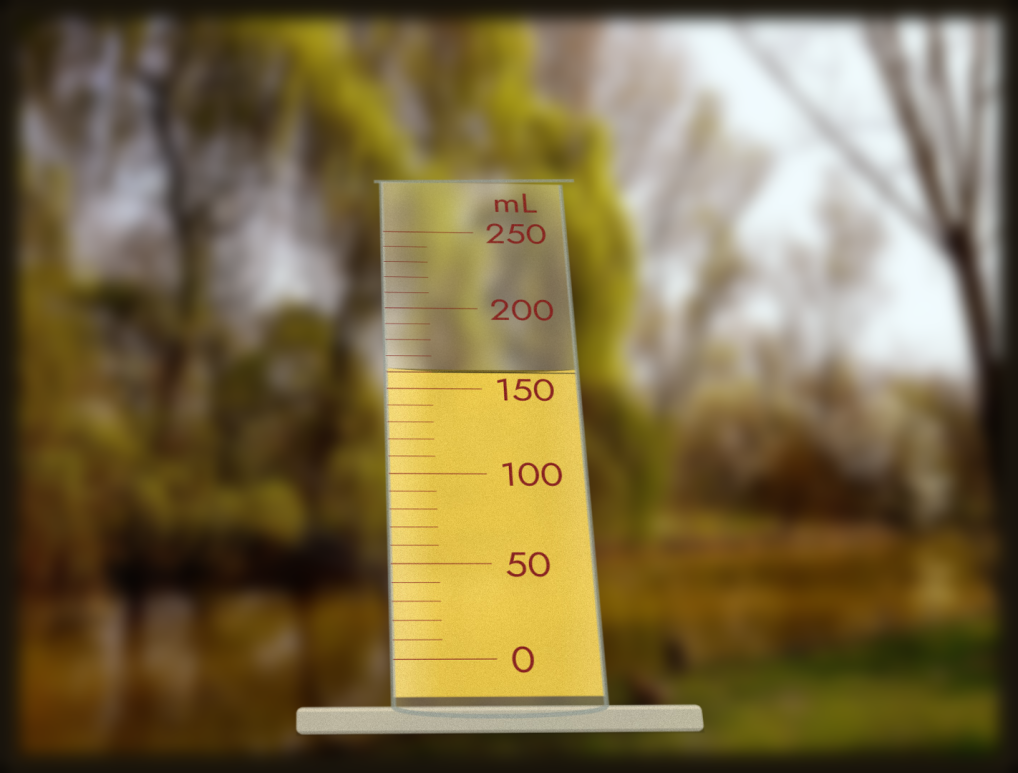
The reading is 160 mL
